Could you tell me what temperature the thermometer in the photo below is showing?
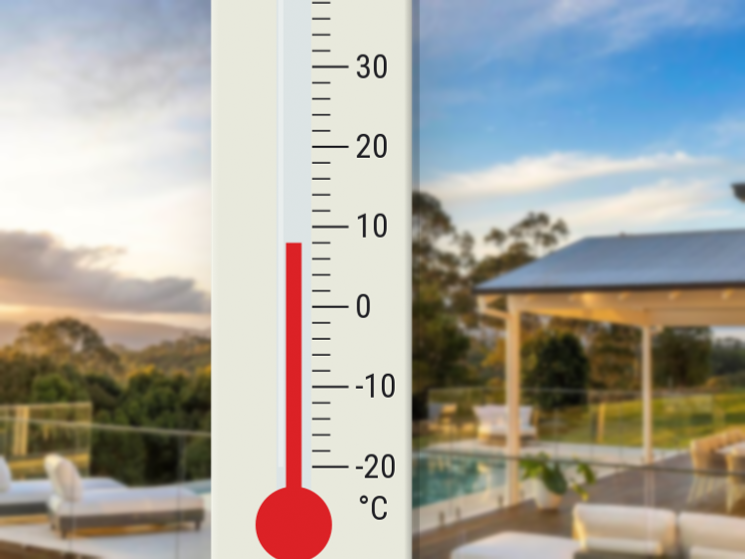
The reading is 8 °C
